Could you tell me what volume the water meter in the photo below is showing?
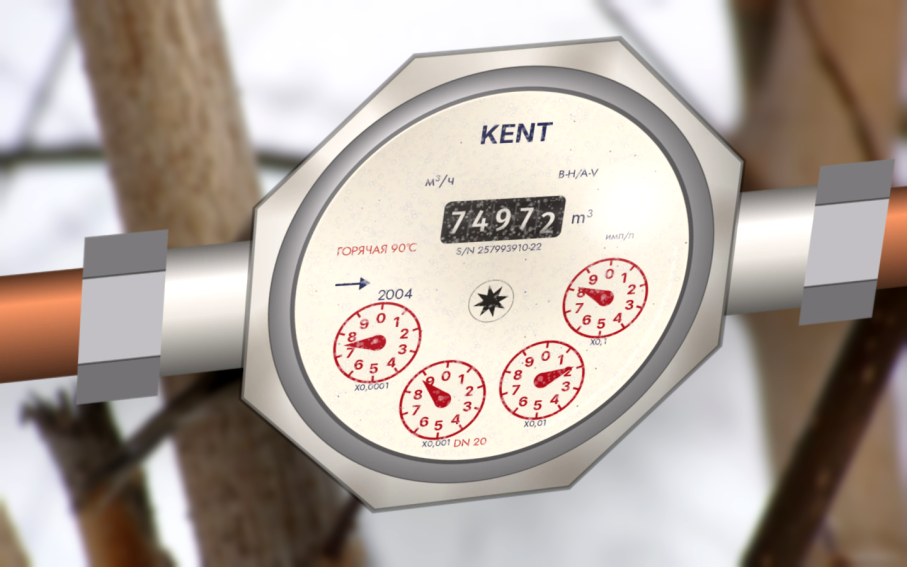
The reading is 74971.8187 m³
